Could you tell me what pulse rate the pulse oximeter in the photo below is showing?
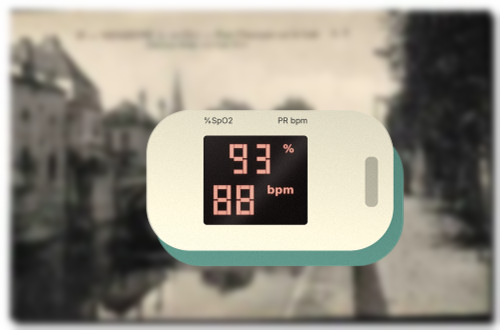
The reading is 88 bpm
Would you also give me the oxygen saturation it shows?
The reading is 93 %
